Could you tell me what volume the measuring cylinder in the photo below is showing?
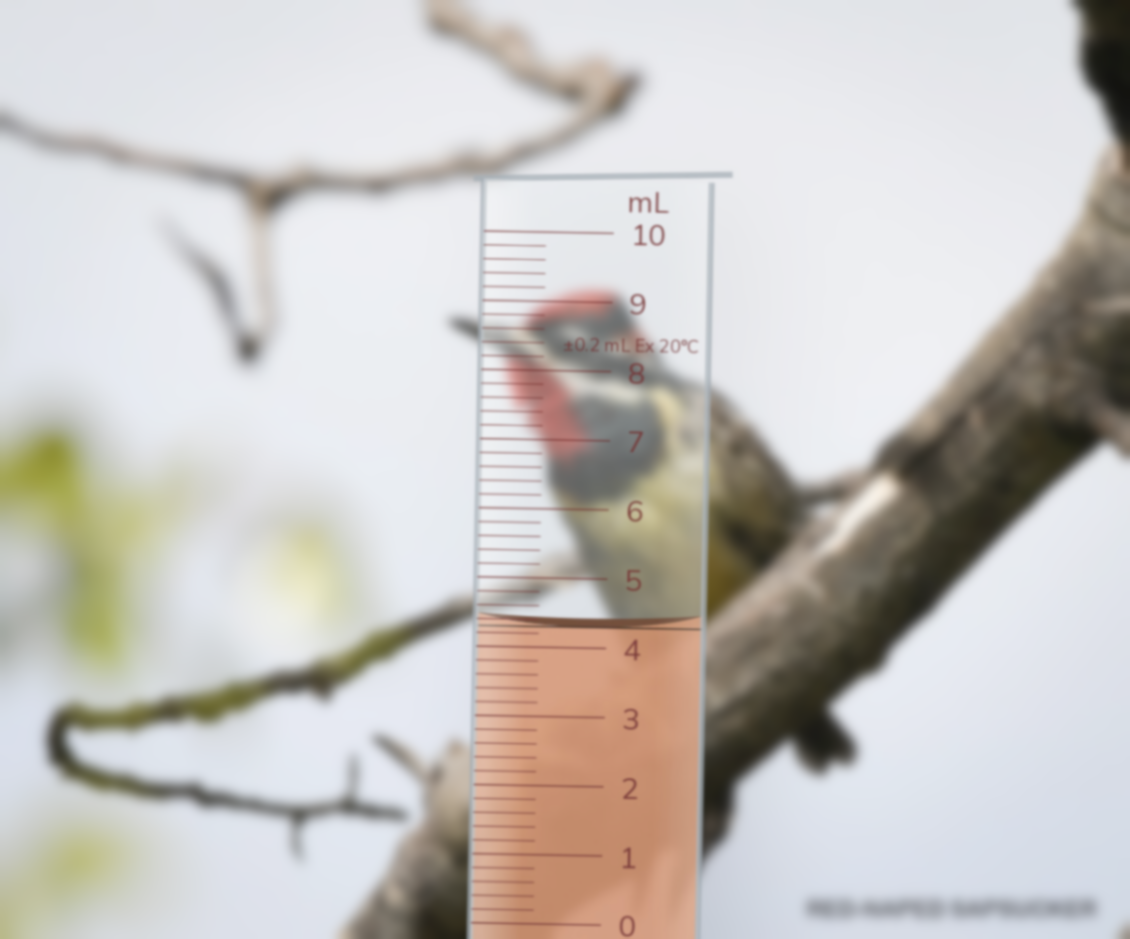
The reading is 4.3 mL
